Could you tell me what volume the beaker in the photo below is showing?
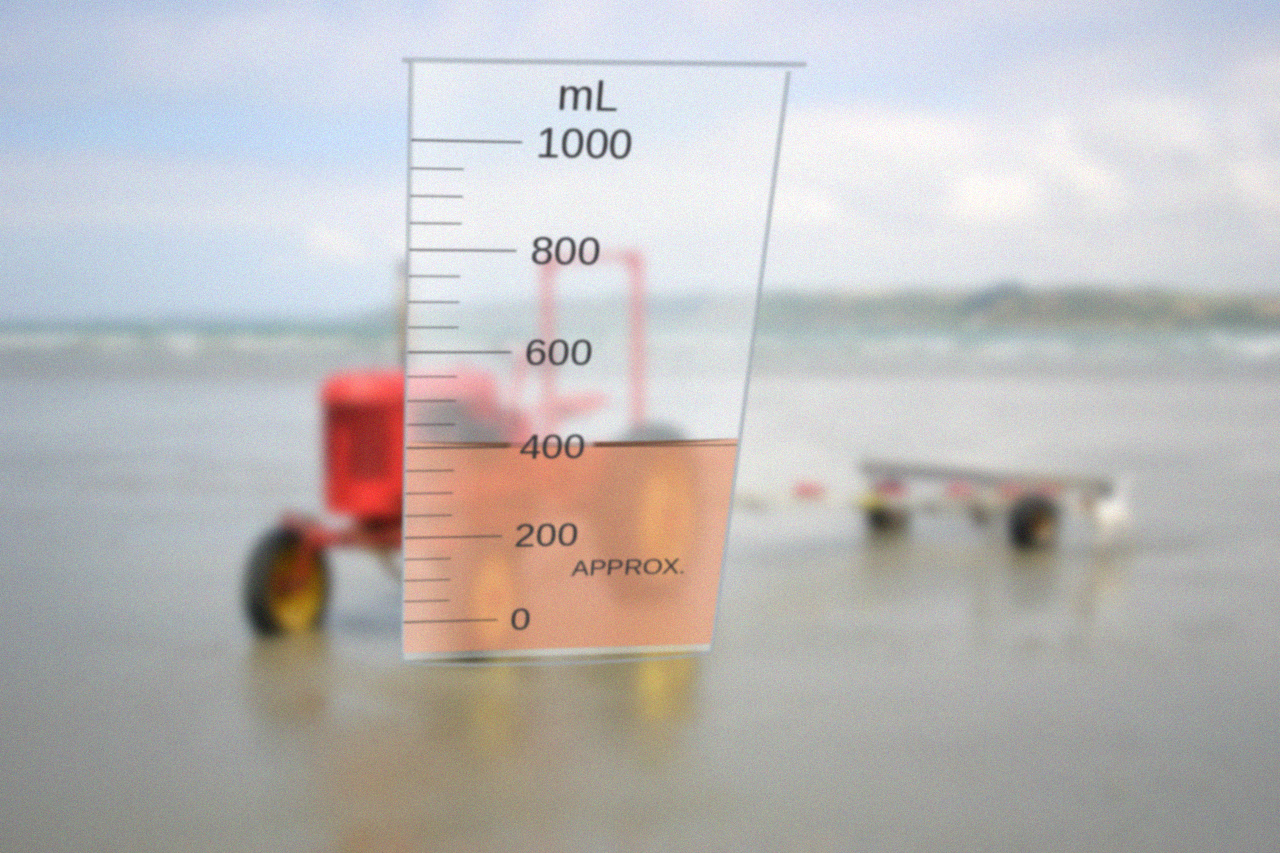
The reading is 400 mL
